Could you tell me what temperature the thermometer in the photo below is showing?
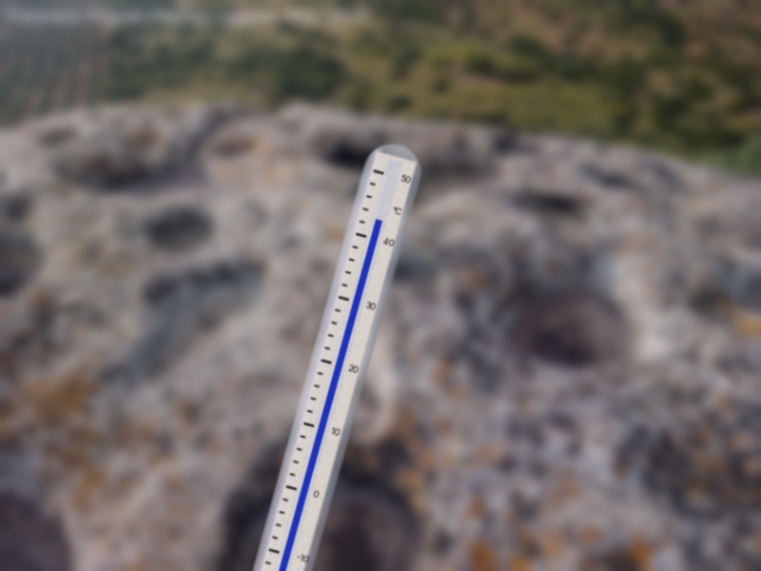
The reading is 43 °C
